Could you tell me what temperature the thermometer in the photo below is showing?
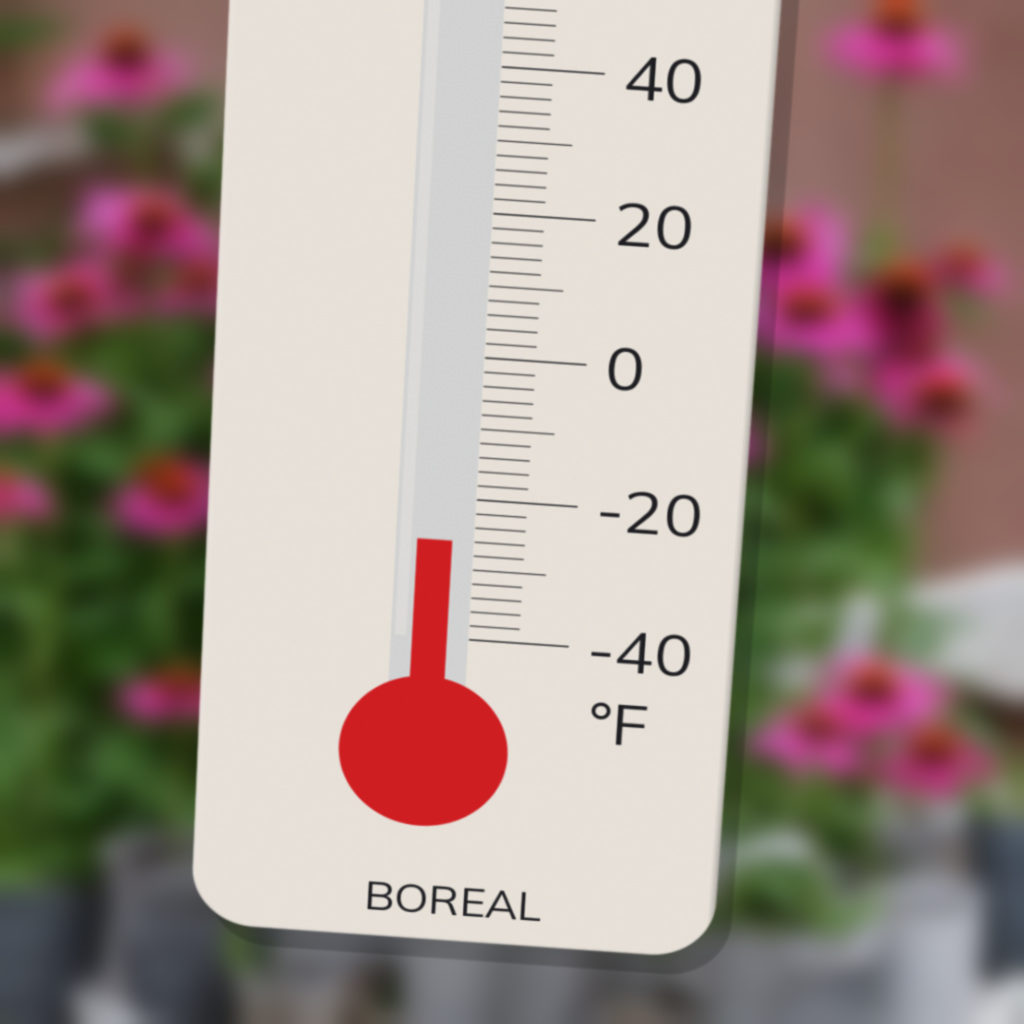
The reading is -26 °F
